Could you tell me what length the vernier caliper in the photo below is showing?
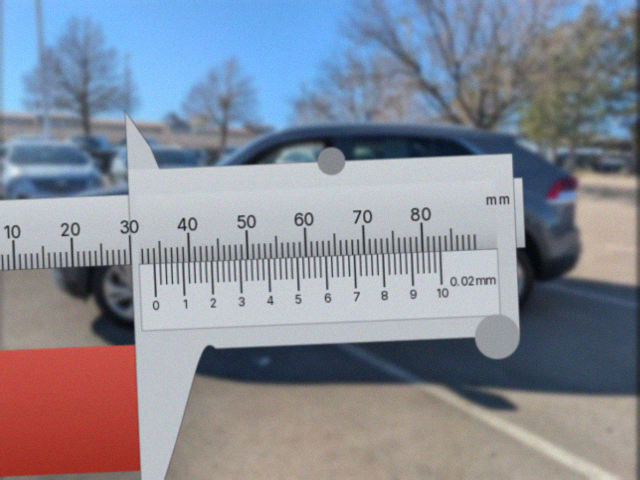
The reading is 34.0 mm
